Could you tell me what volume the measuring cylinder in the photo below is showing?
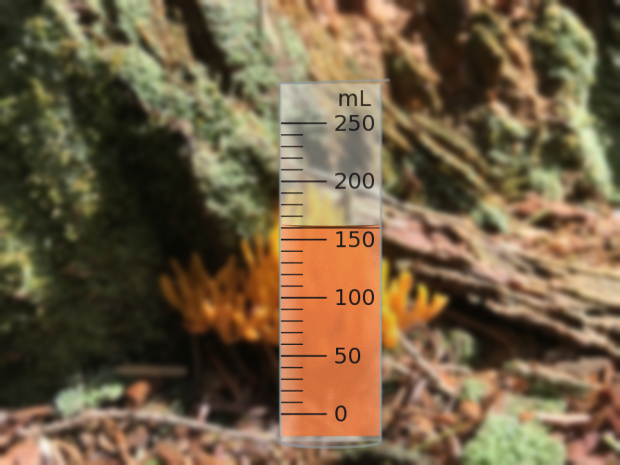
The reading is 160 mL
